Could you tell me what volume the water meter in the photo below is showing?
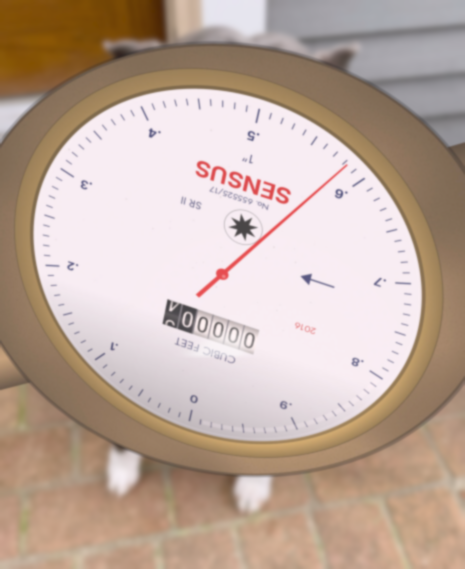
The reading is 3.58 ft³
